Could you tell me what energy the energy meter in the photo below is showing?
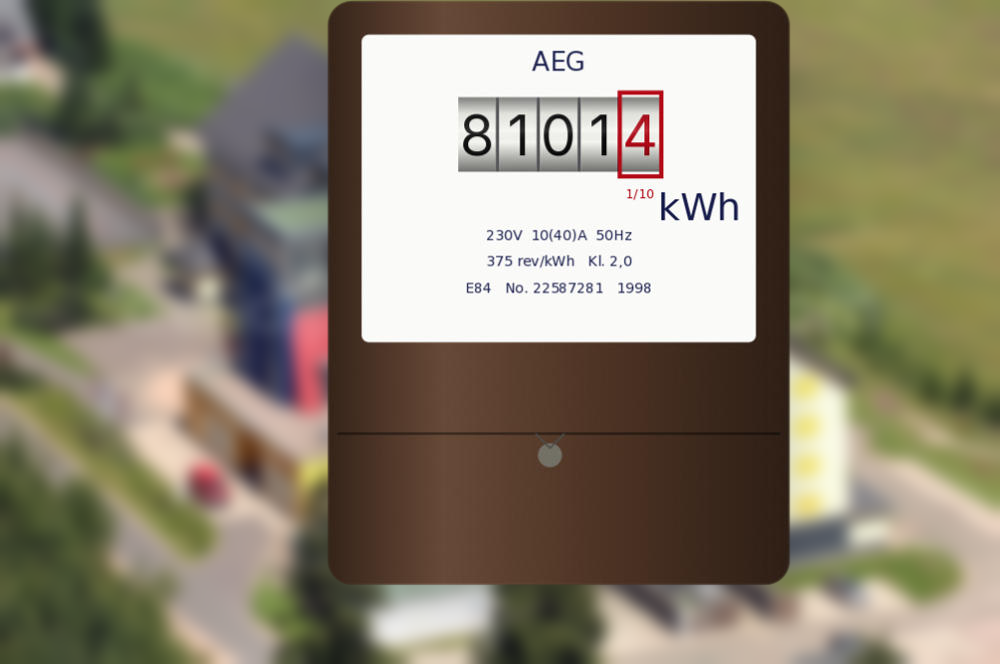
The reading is 8101.4 kWh
